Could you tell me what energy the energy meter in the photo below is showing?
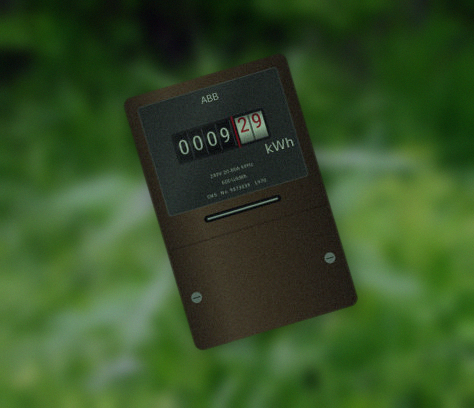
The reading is 9.29 kWh
